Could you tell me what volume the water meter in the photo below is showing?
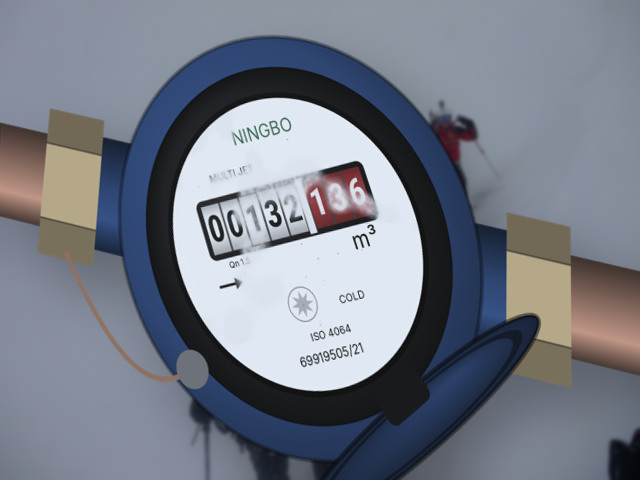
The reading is 132.136 m³
